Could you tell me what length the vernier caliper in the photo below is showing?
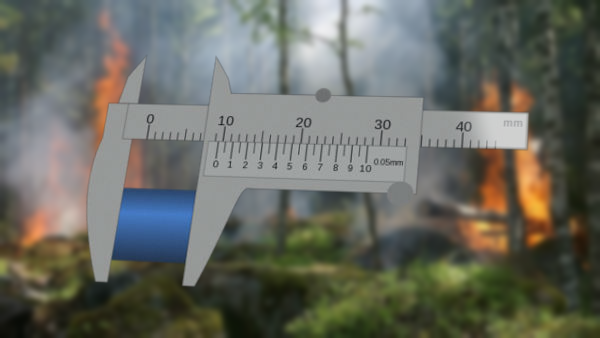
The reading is 9.4 mm
